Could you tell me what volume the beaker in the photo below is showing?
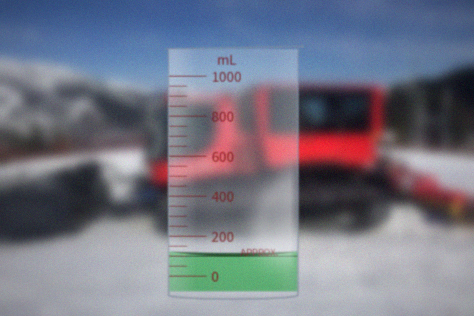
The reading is 100 mL
